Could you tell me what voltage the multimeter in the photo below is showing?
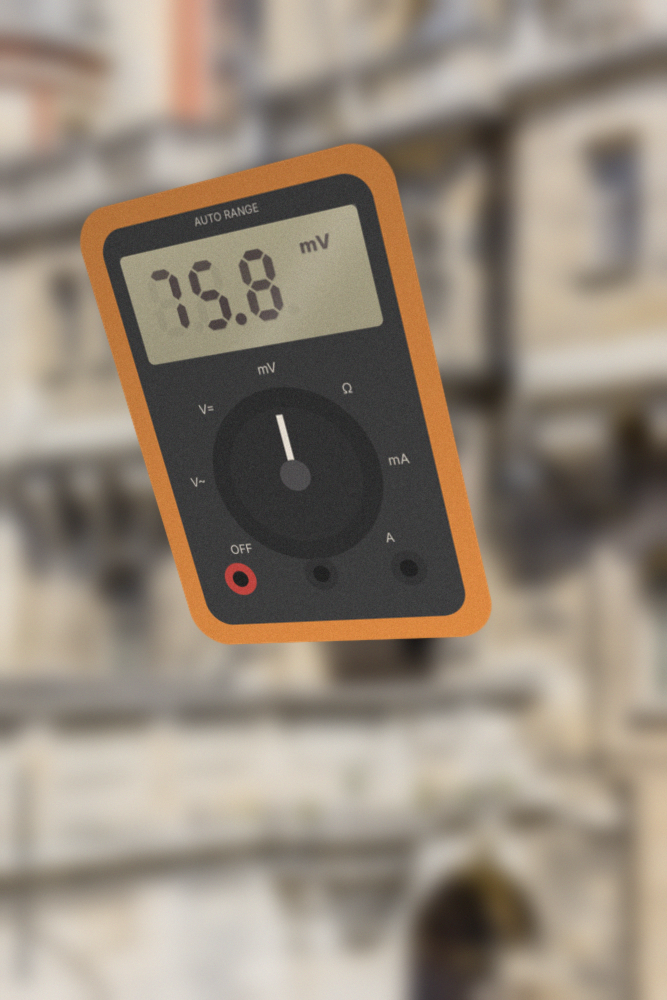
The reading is 75.8 mV
